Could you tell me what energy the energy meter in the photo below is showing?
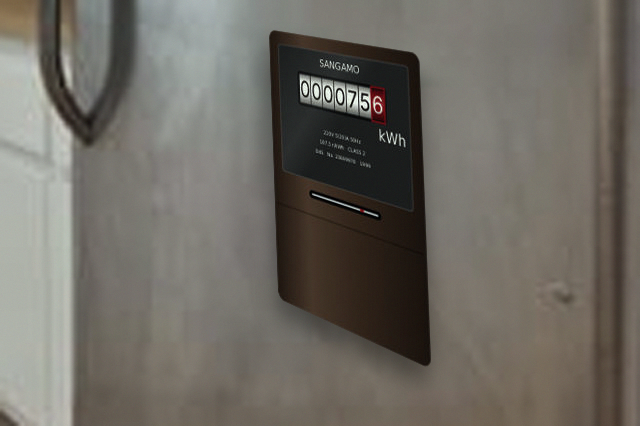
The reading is 75.6 kWh
